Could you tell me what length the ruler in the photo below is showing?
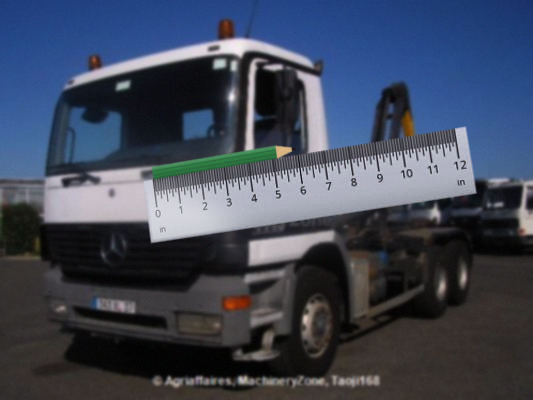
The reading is 6 in
